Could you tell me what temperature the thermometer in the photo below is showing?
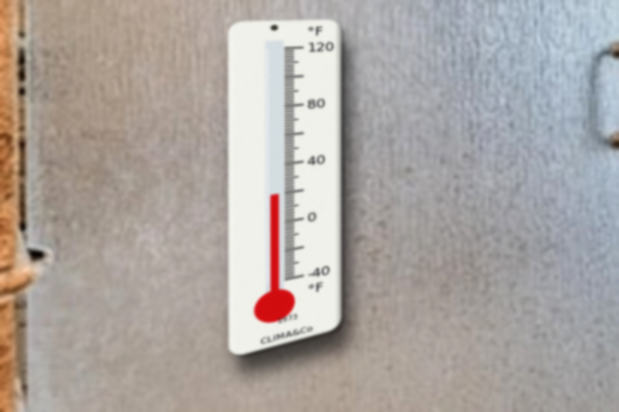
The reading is 20 °F
